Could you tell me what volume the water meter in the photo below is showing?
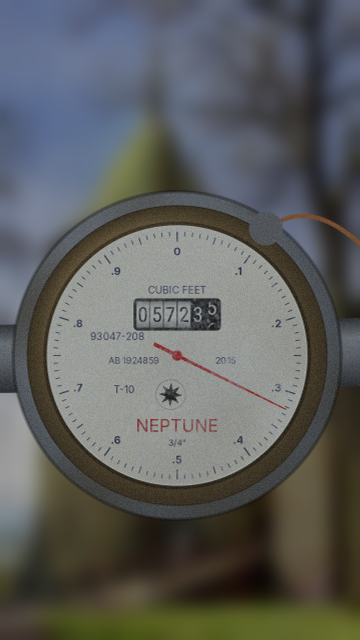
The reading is 57235.32 ft³
